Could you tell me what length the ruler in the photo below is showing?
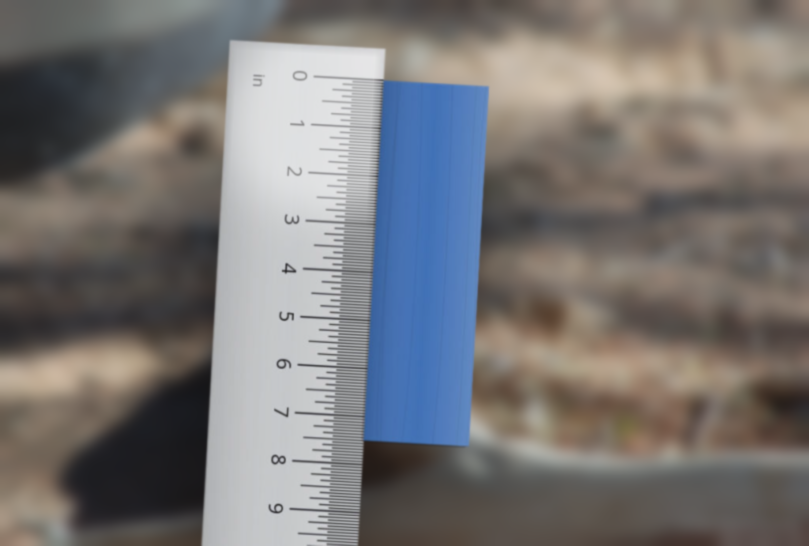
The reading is 7.5 in
